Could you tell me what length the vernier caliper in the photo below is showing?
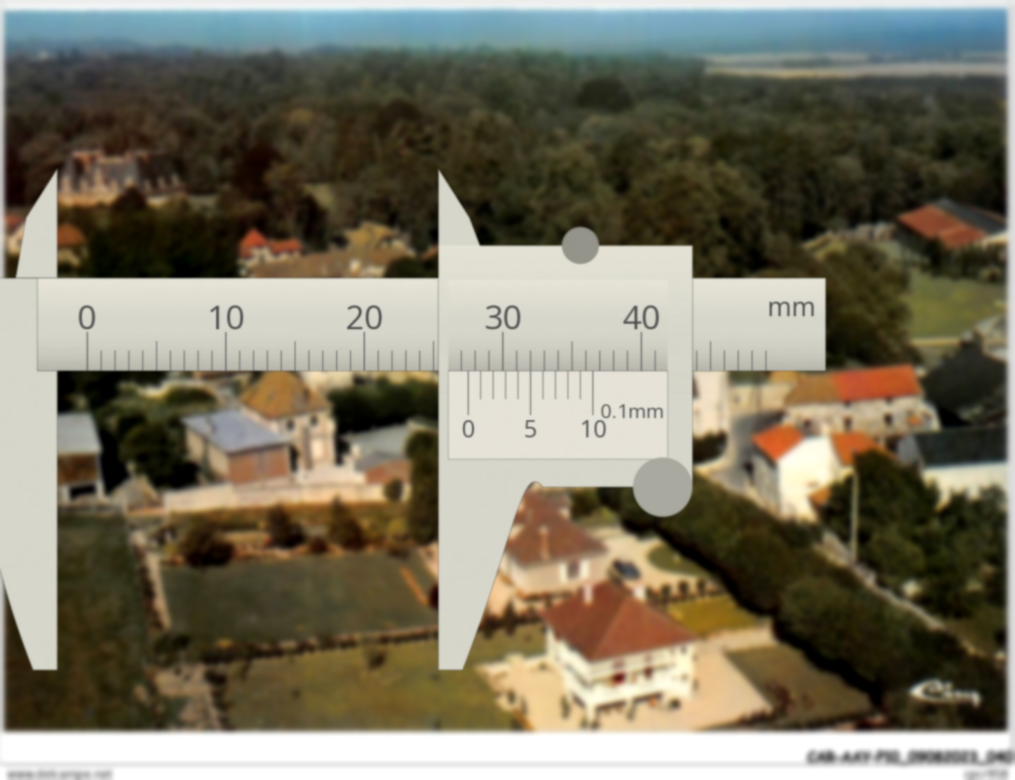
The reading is 27.5 mm
